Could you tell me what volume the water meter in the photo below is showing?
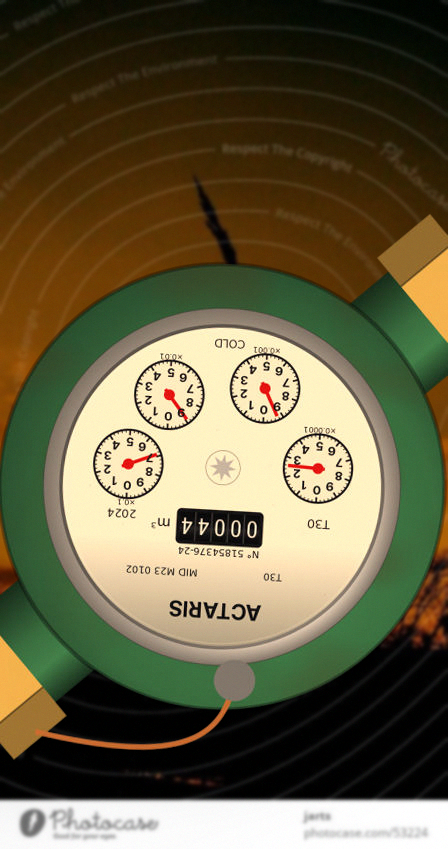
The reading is 44.6892 m³
